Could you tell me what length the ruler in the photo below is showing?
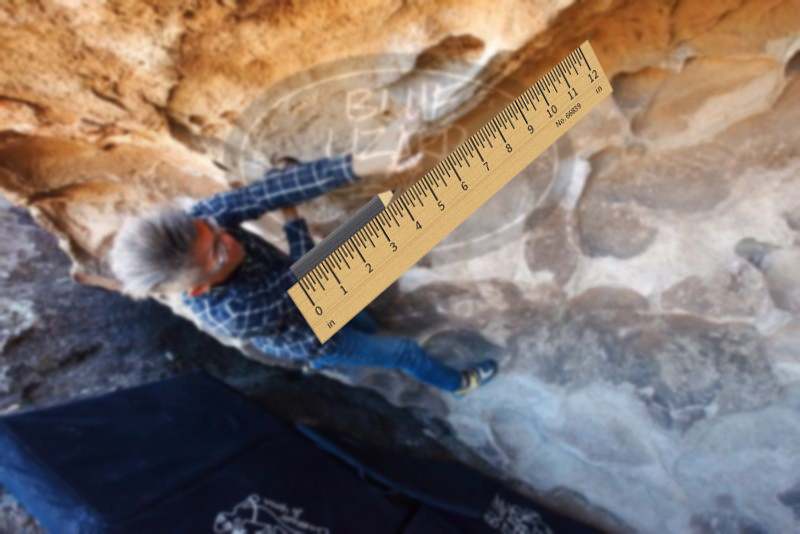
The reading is 4 in
